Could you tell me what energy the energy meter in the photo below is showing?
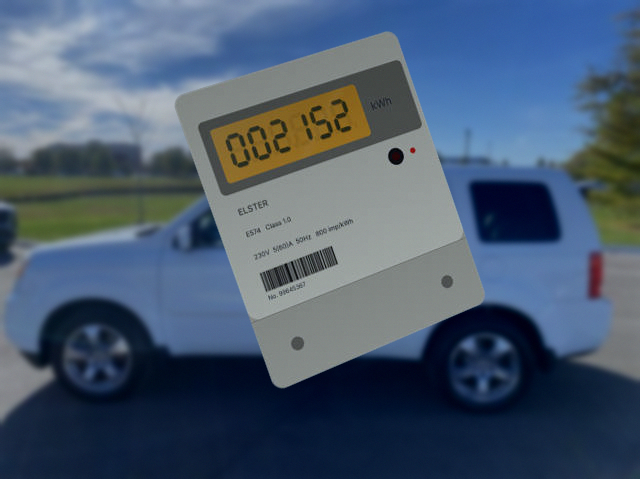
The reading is 2152 kWh
